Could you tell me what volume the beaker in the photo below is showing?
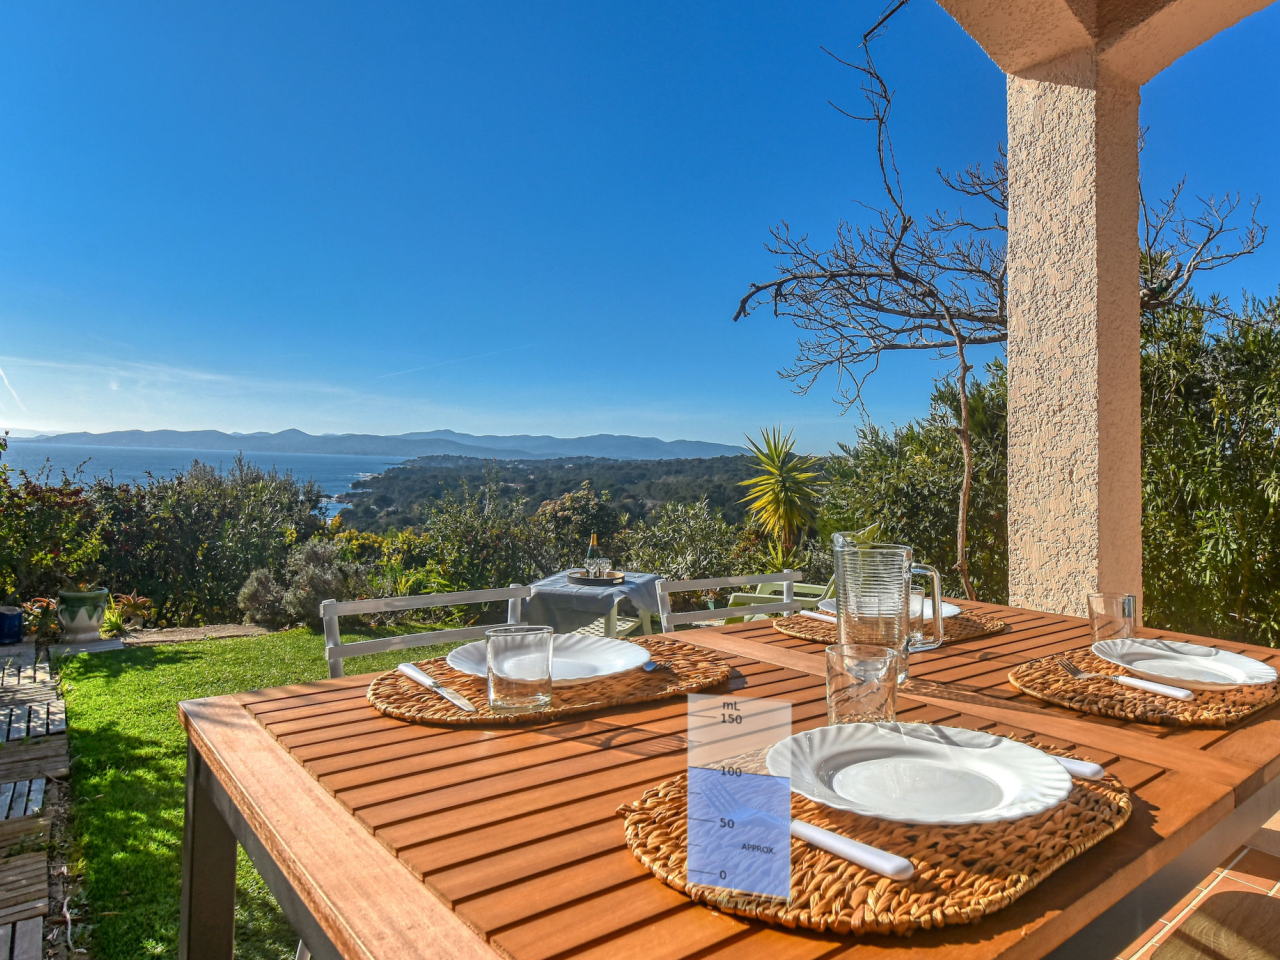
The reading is 100 mL
